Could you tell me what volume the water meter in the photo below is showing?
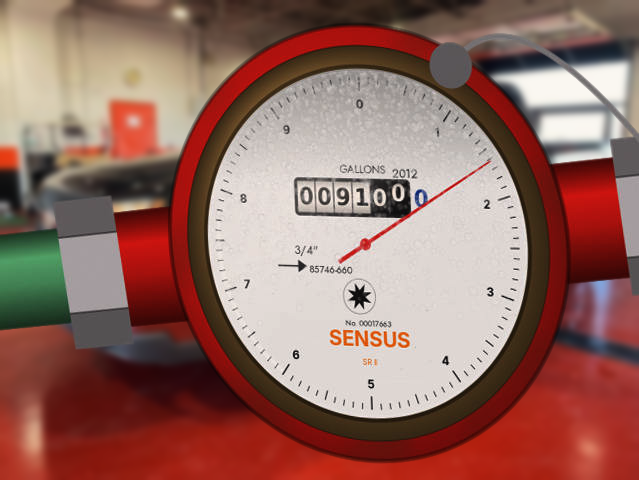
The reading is 91001.6 gal
